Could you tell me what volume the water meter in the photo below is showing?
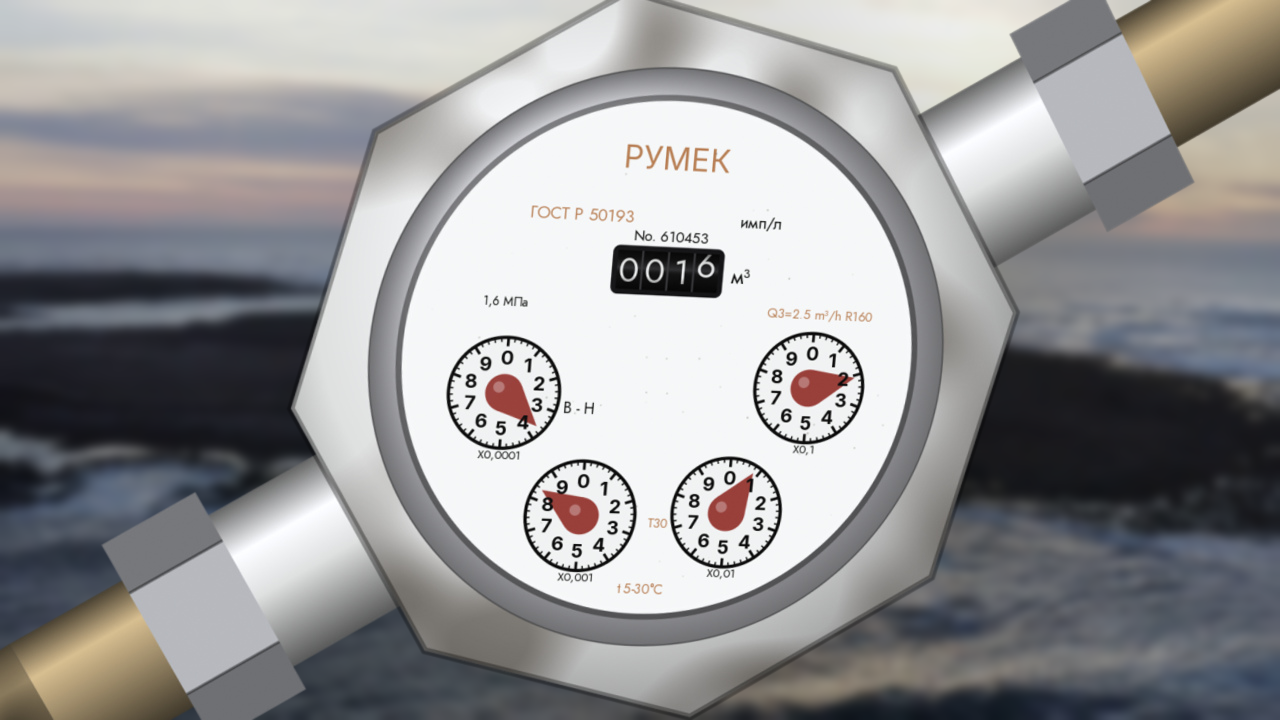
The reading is 16.2083 m³
